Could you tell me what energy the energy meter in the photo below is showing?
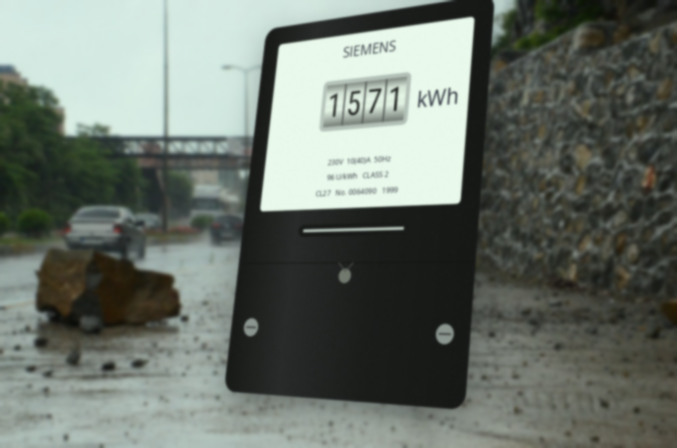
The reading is 1571 kWh
